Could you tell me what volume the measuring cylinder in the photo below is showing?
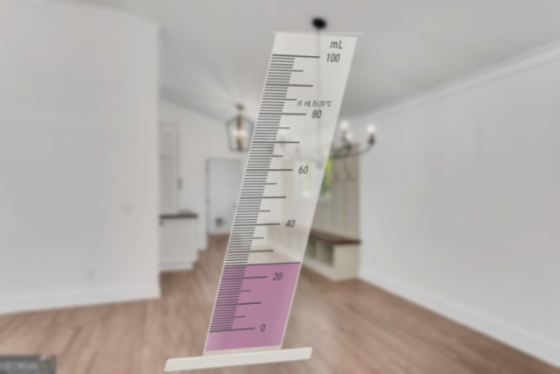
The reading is 25 mL
